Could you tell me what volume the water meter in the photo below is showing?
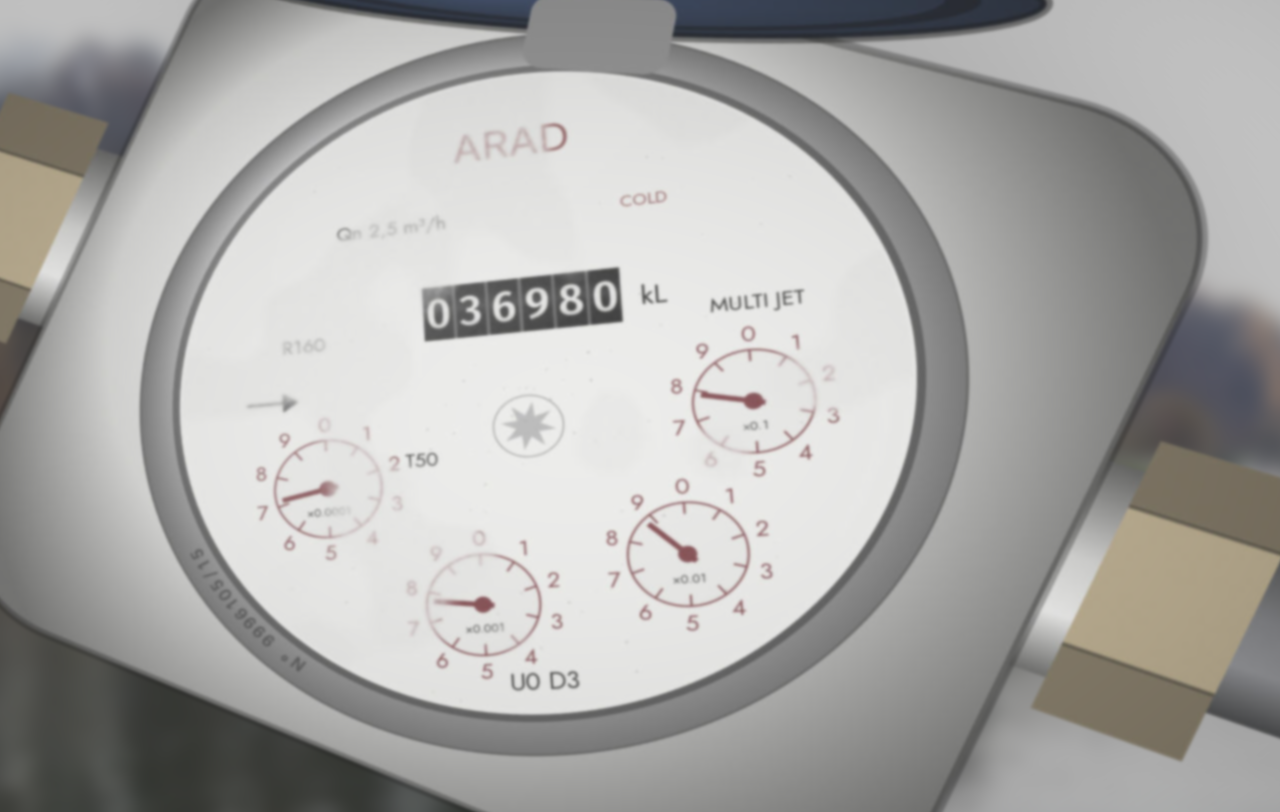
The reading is 36980.7877 kL
